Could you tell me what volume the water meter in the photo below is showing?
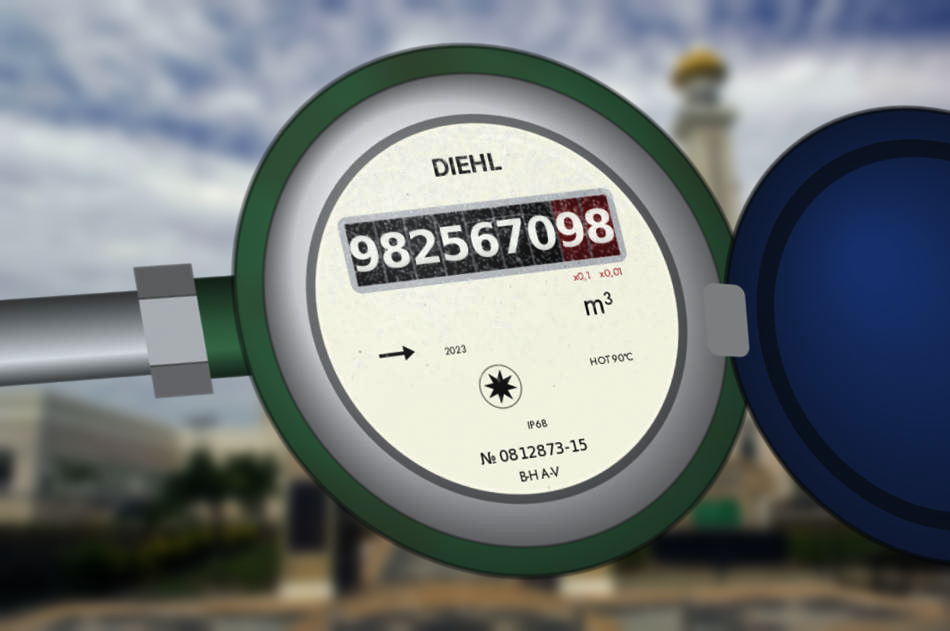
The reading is 9825670.98 m³
